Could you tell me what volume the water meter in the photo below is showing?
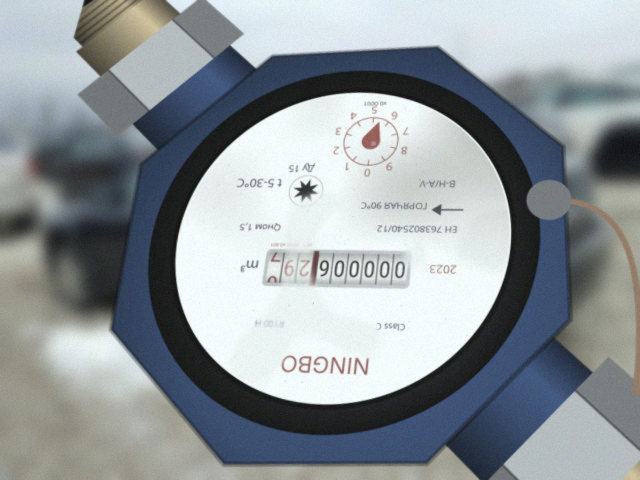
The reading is 6.2965 m³
